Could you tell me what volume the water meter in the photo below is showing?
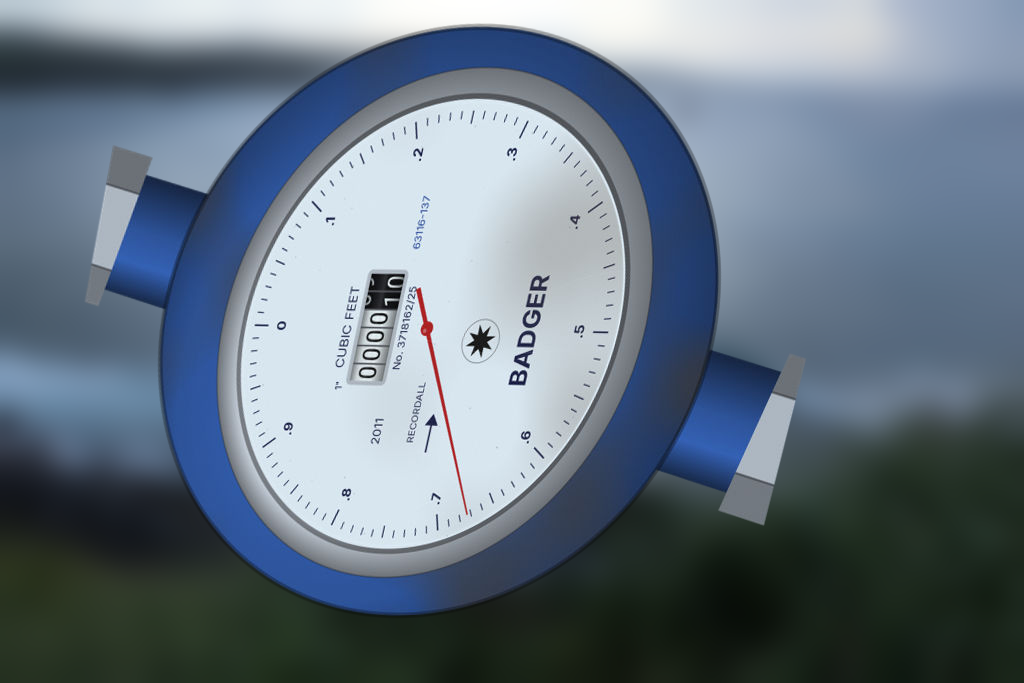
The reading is 9.67 ft³
